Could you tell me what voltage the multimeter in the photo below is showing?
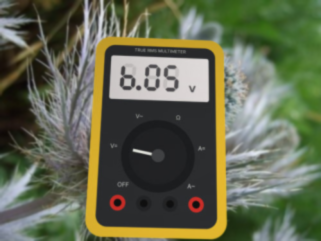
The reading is 6.05 V
